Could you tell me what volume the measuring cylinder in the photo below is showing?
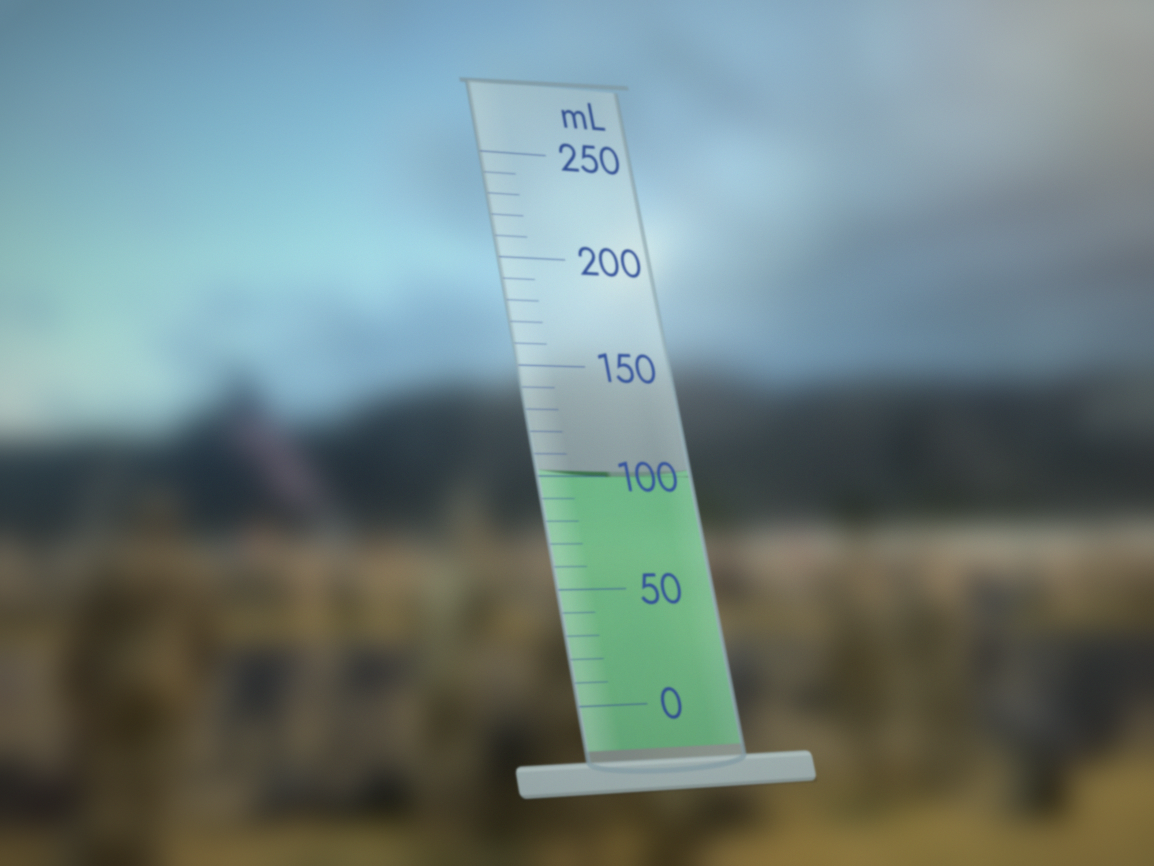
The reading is 100 mL
